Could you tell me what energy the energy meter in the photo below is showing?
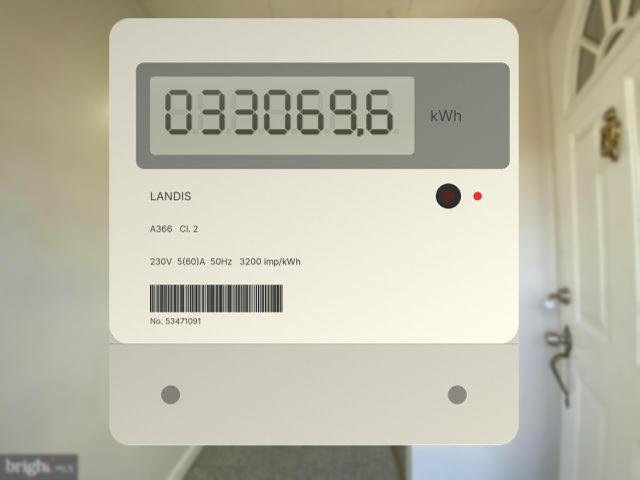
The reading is 33069.6 kWh
